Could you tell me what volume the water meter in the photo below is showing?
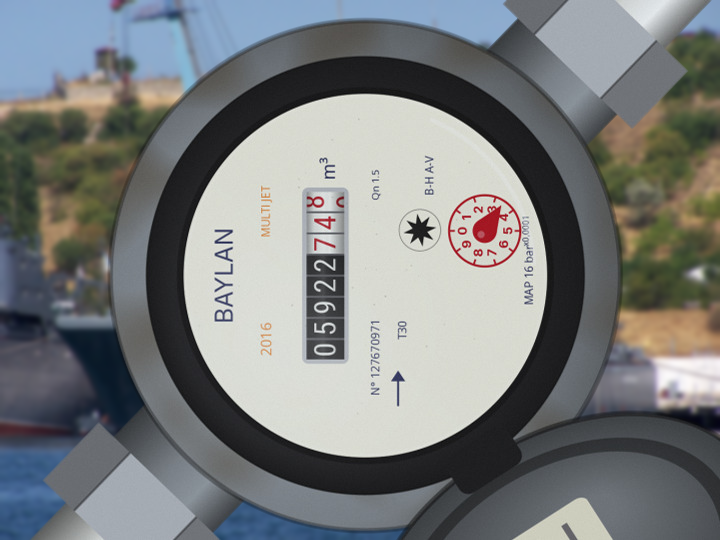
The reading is 5922.7483 m³
